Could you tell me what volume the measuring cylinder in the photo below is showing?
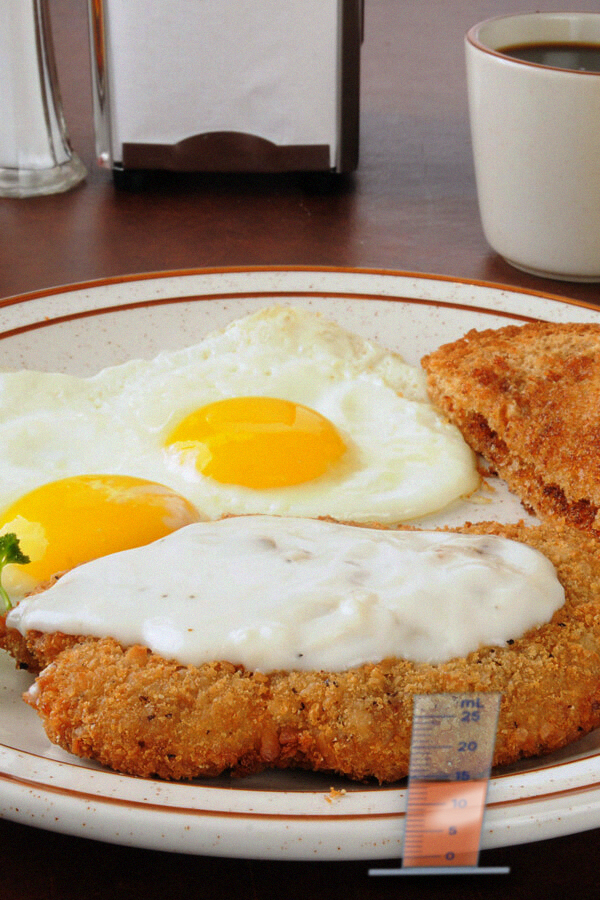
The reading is 14 mL
